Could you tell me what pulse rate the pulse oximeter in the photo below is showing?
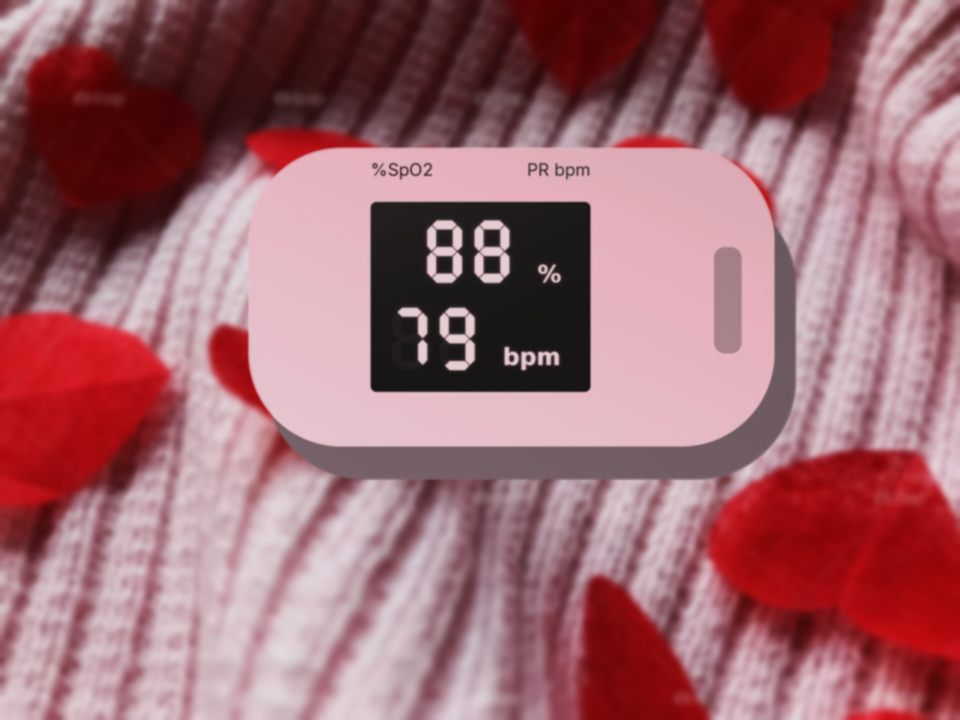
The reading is 79 bpm
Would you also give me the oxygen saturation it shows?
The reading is 88 %
